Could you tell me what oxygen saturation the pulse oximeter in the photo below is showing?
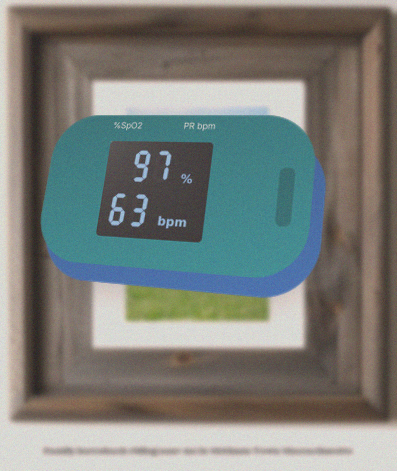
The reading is 97 %
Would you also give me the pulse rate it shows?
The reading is 63 bpm
